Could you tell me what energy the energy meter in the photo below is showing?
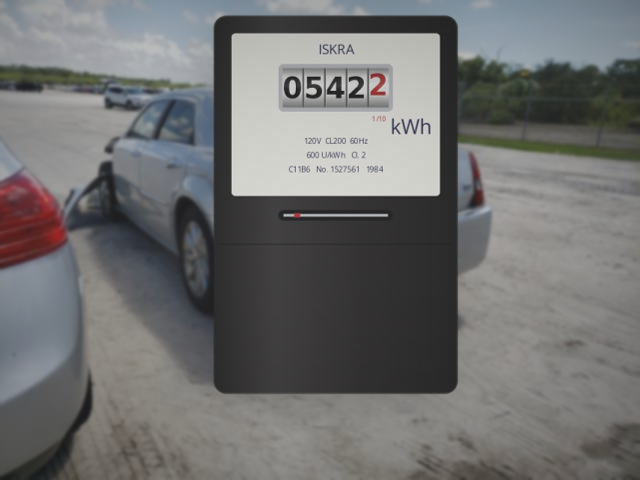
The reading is 542.2 kWh
